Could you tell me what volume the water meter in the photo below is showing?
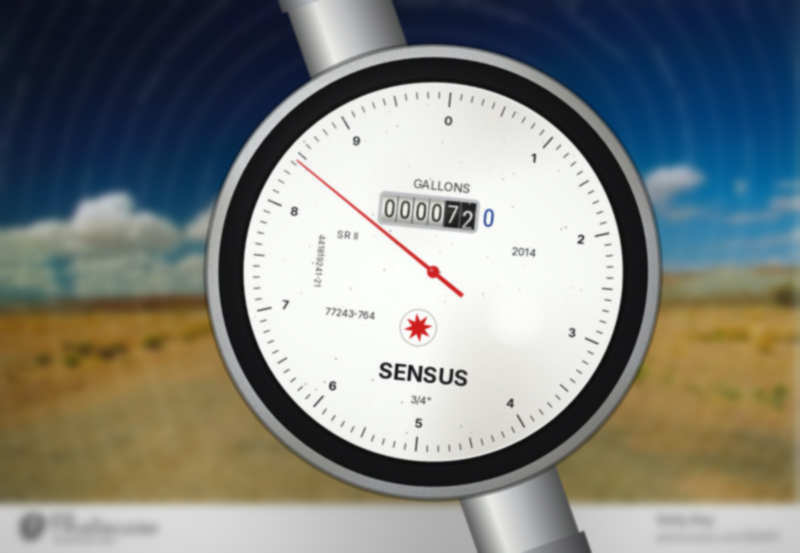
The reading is 718.4 gal
